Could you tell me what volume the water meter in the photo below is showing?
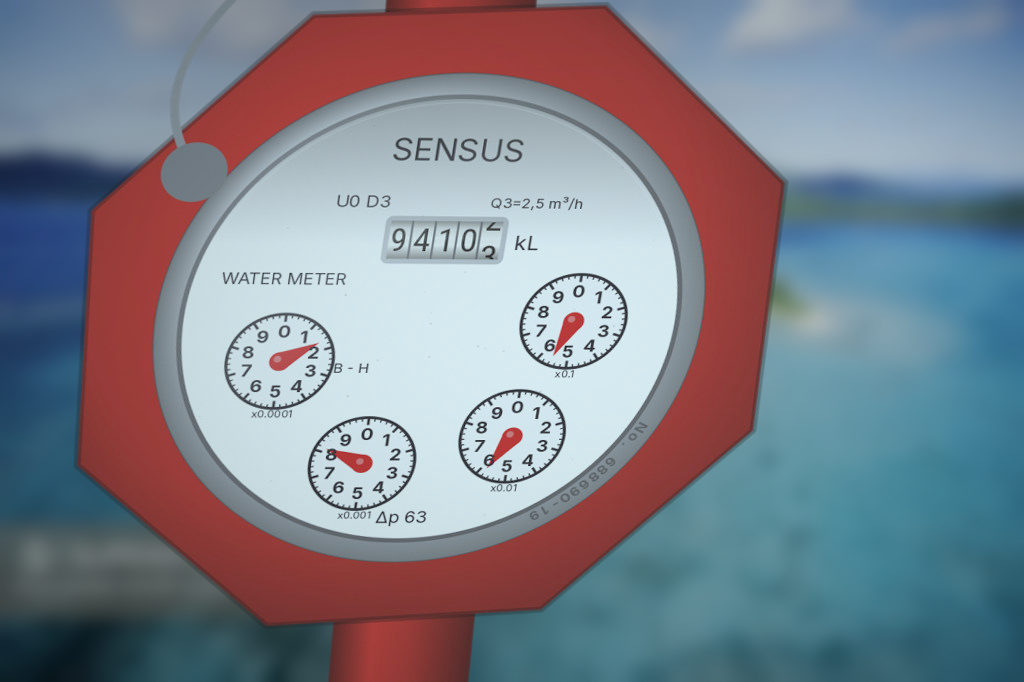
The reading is 94102.5581 kL
